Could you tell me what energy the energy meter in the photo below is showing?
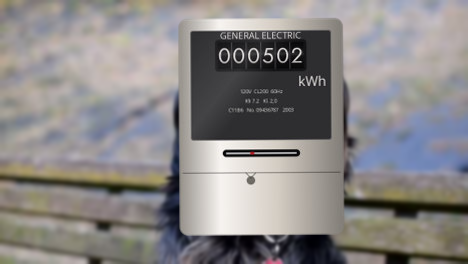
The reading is 502 kWh
